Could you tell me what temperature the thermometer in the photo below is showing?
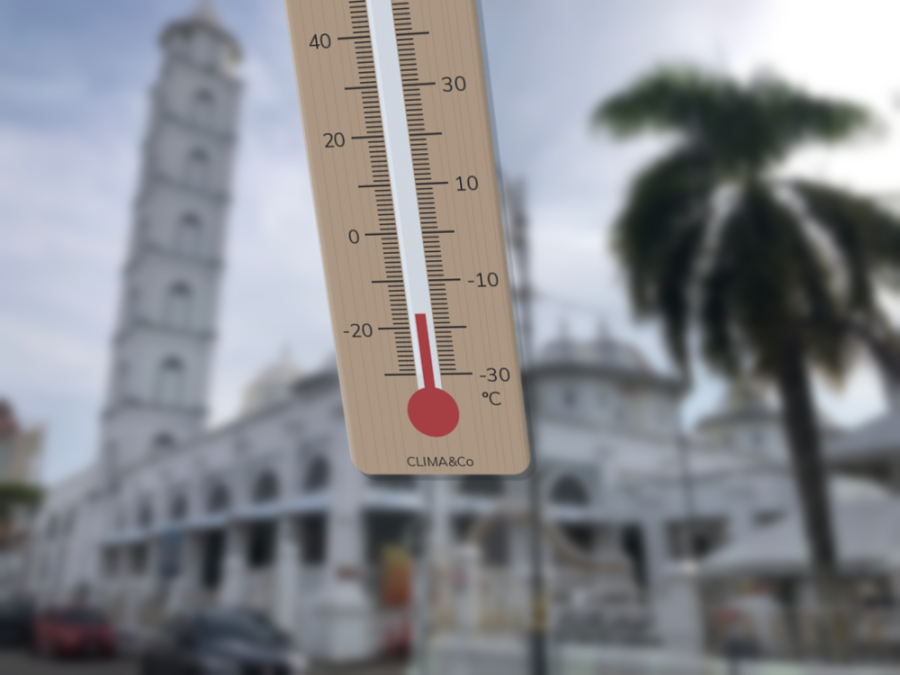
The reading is -17 °C
